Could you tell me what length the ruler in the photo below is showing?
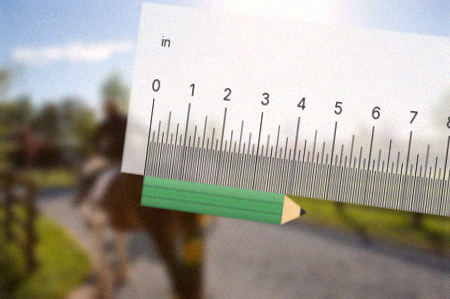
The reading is 4.5 in
